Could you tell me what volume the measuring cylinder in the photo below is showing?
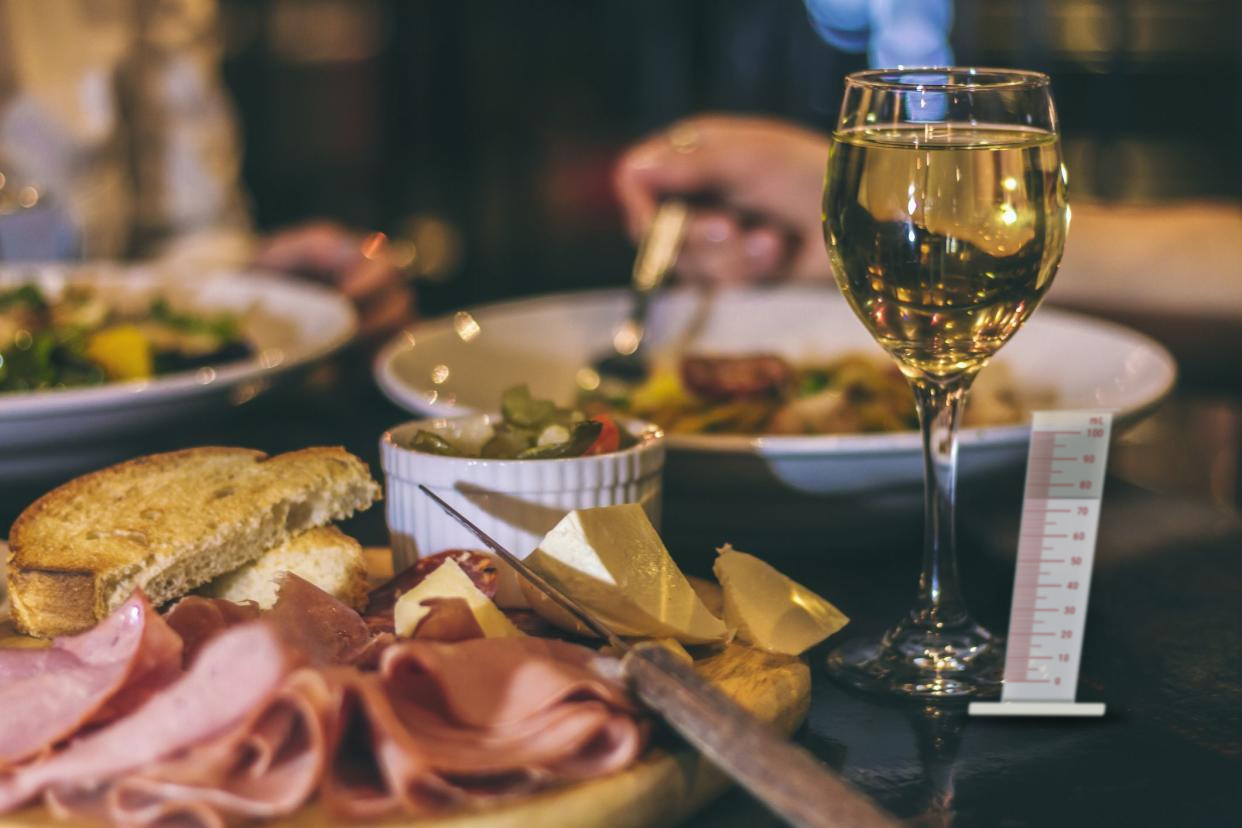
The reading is 75 mL
